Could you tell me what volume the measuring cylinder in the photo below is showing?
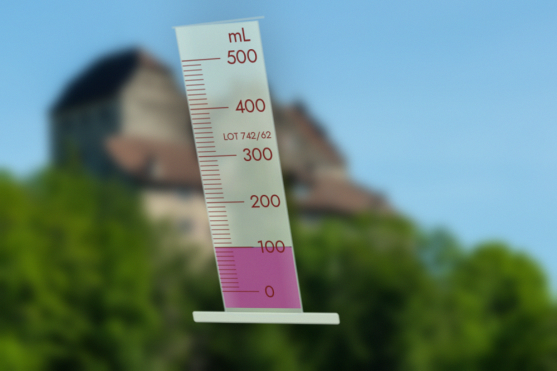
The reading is 100 mL
